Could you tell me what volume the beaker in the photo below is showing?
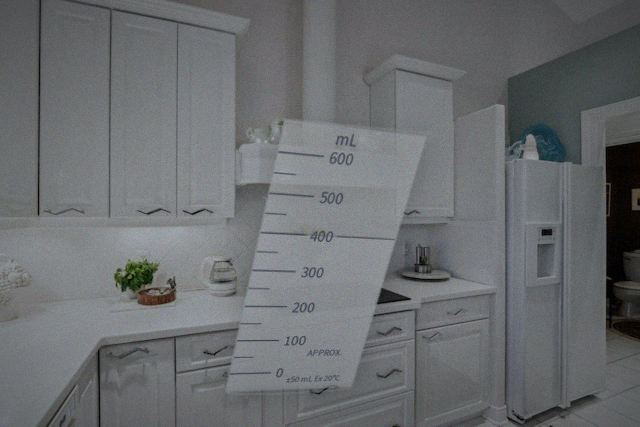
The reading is 400 mL
